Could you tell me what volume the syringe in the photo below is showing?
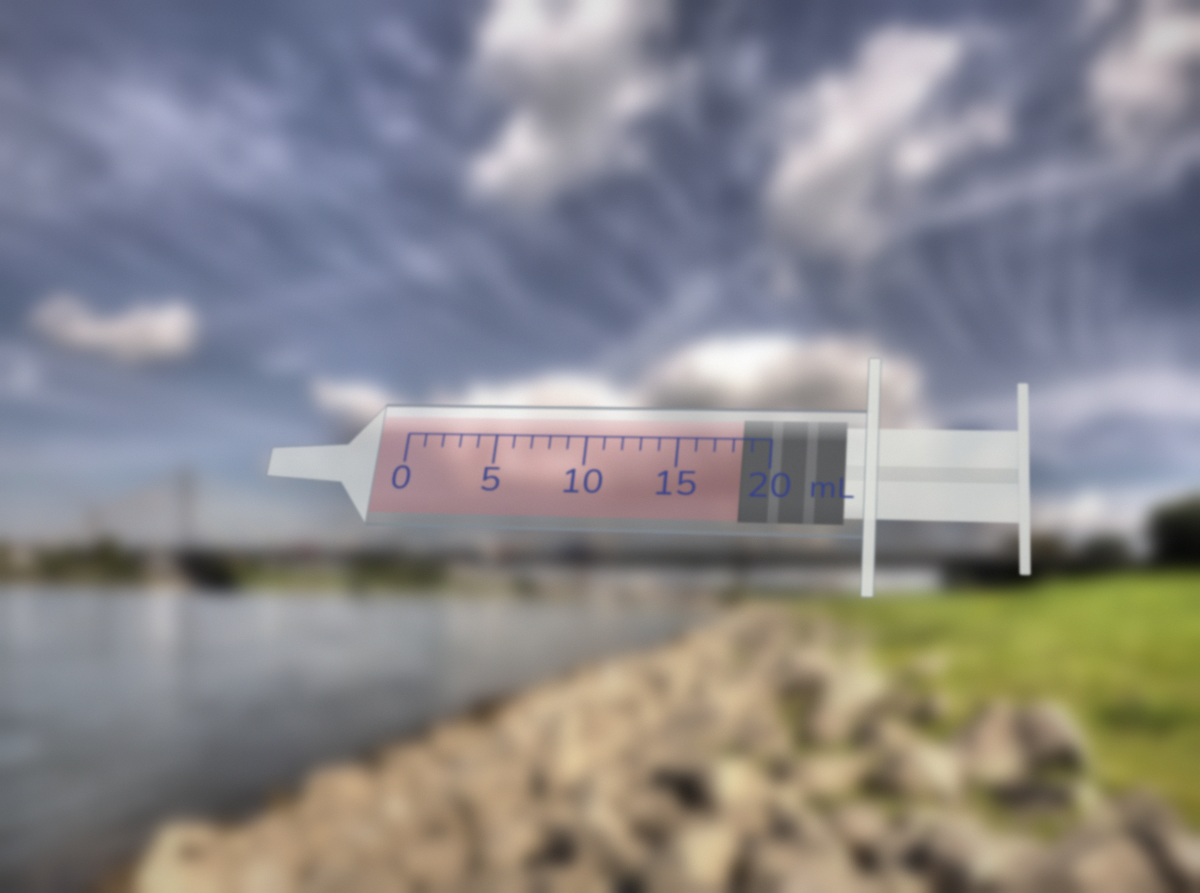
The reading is 18.5 mL
